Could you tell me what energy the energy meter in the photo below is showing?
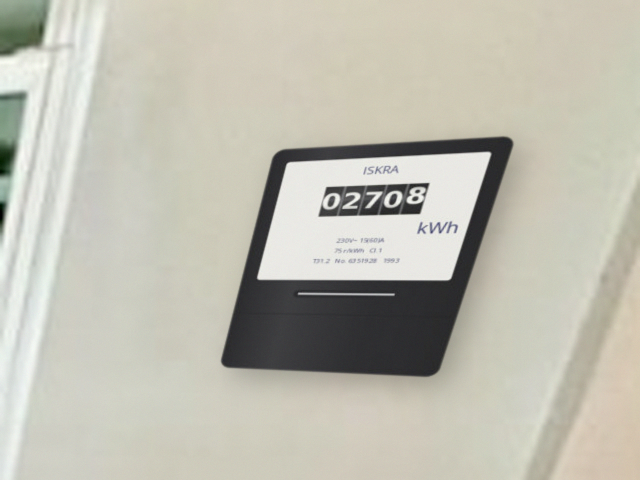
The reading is 2708 kWh
